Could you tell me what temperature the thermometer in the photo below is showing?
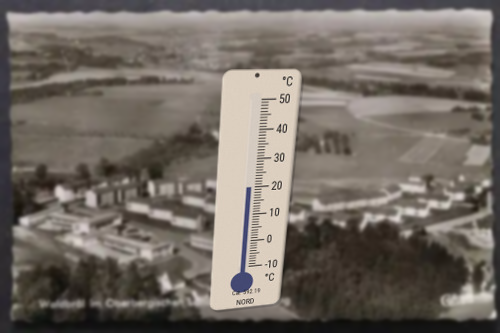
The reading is 20 °C
